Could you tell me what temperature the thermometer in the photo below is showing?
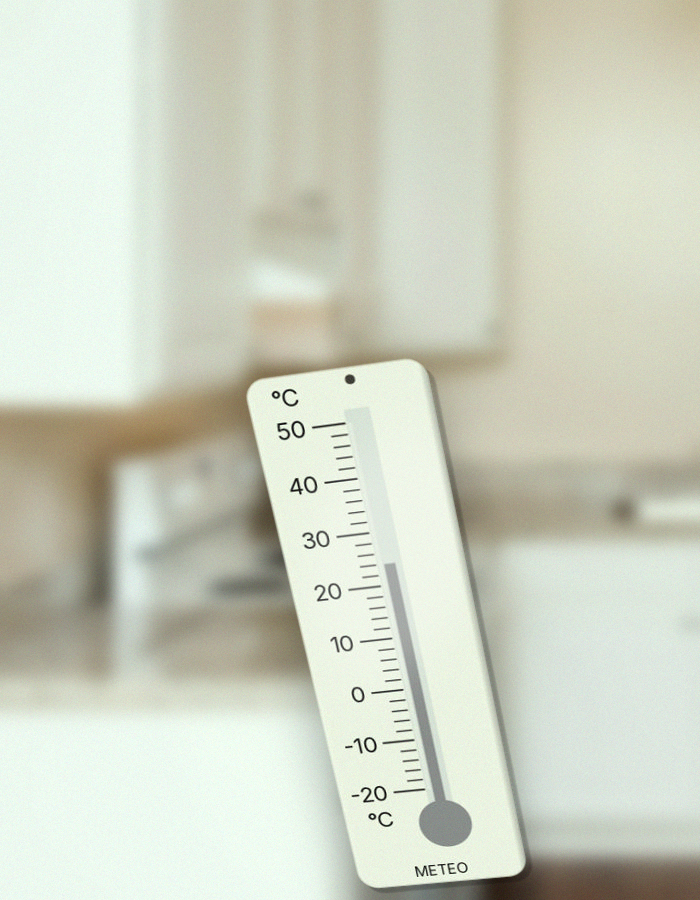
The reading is 24 °C
